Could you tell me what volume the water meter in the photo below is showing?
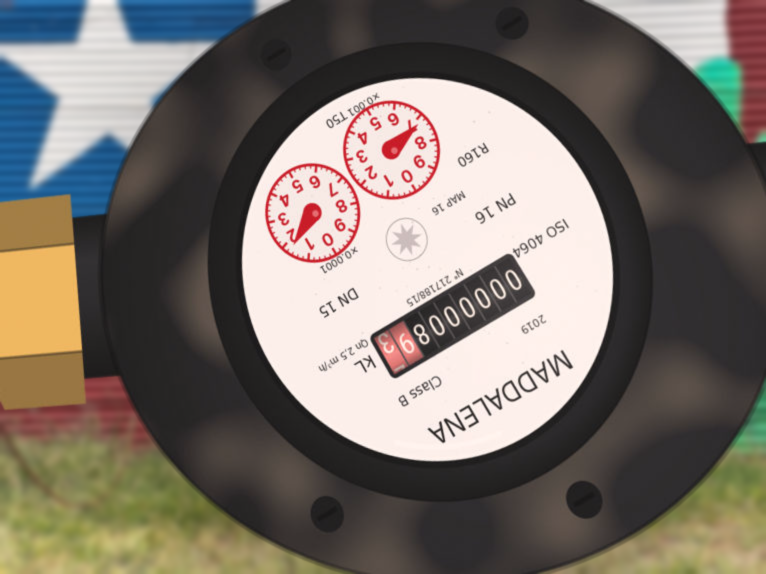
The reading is 8.9271 kL
